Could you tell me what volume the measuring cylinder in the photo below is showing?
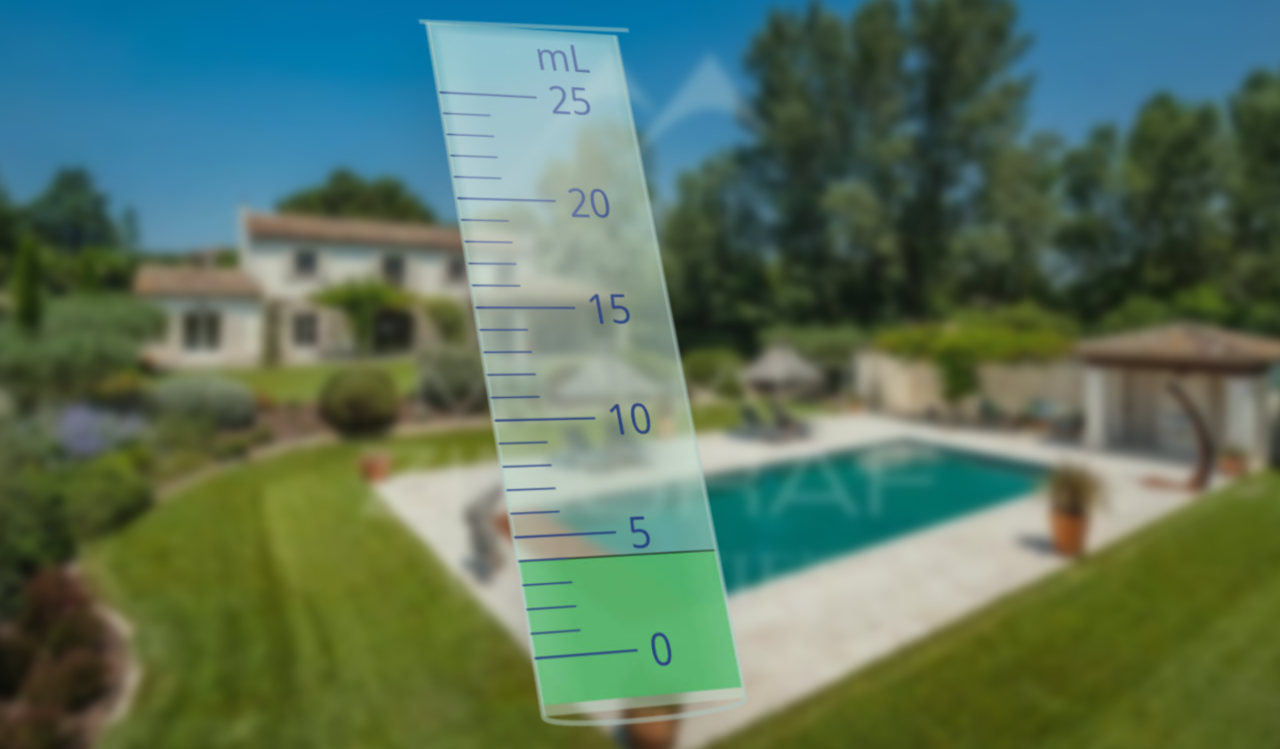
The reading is 4 mL
